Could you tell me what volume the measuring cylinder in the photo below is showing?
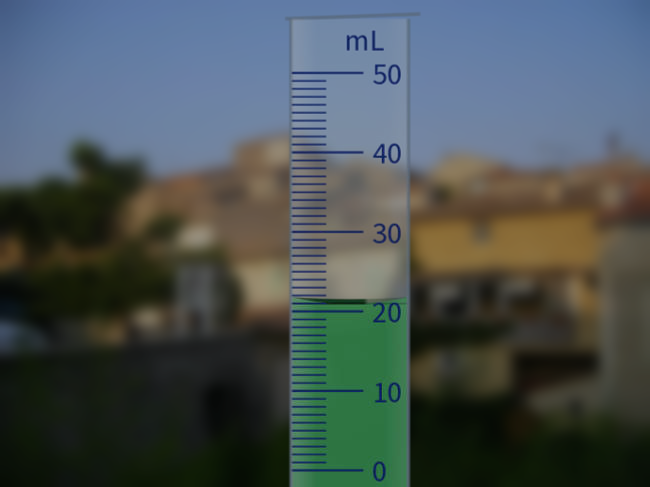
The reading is 21 mL
